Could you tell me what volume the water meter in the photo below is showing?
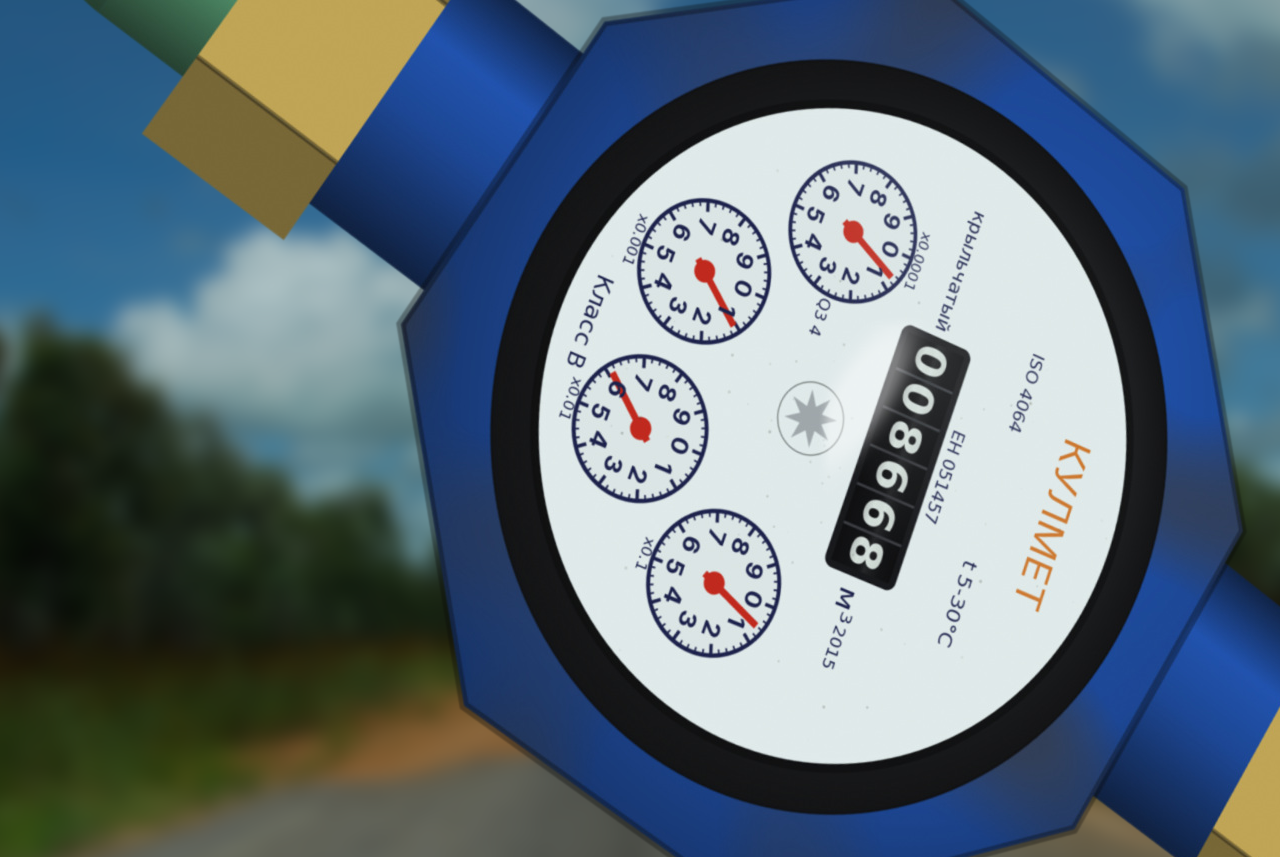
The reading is 8668.0610 m³
